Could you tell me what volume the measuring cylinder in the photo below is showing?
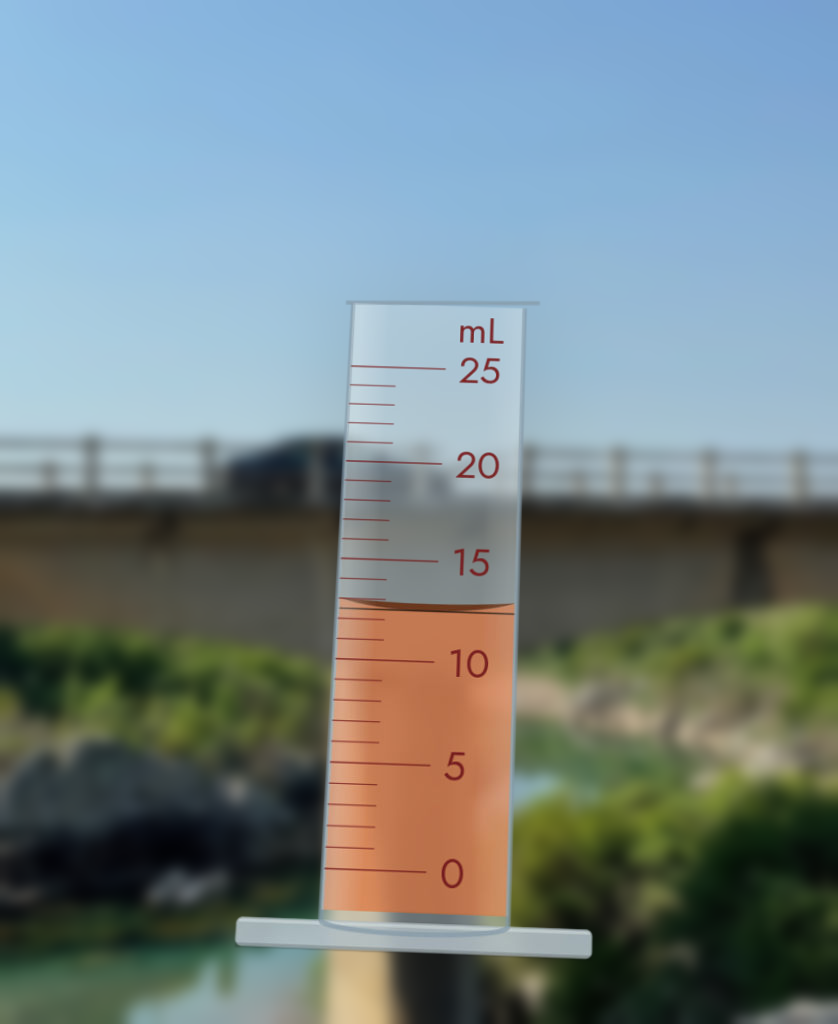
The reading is 12.5 mL
